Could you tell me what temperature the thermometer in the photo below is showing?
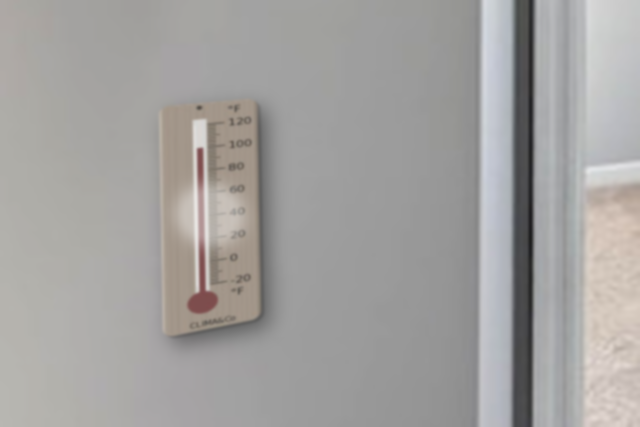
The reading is 100 °F
